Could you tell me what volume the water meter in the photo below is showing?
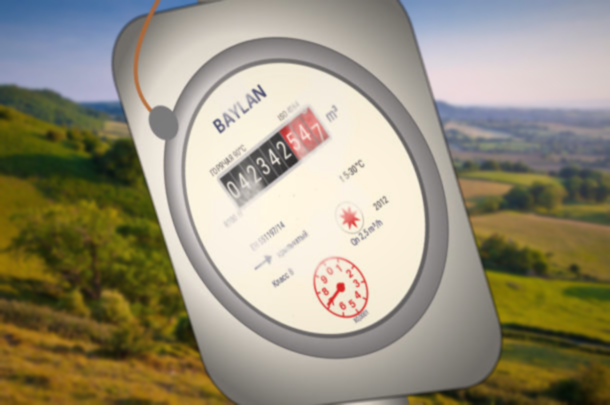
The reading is 42342.5467 m³
